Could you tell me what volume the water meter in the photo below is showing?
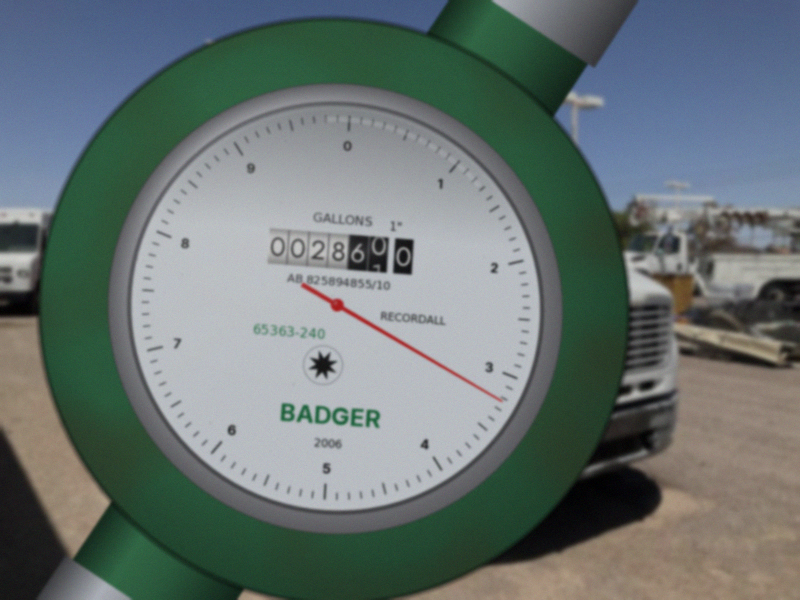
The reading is 28603.2 gal
